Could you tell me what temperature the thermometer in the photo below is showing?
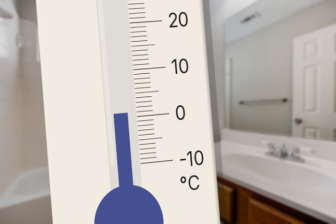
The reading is 1 °C
